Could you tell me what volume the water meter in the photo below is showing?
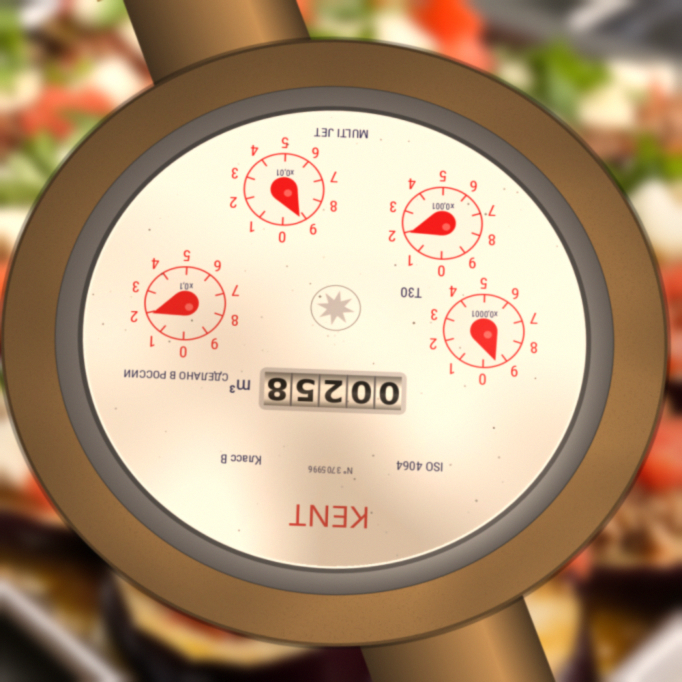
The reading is 258.1919 m³
